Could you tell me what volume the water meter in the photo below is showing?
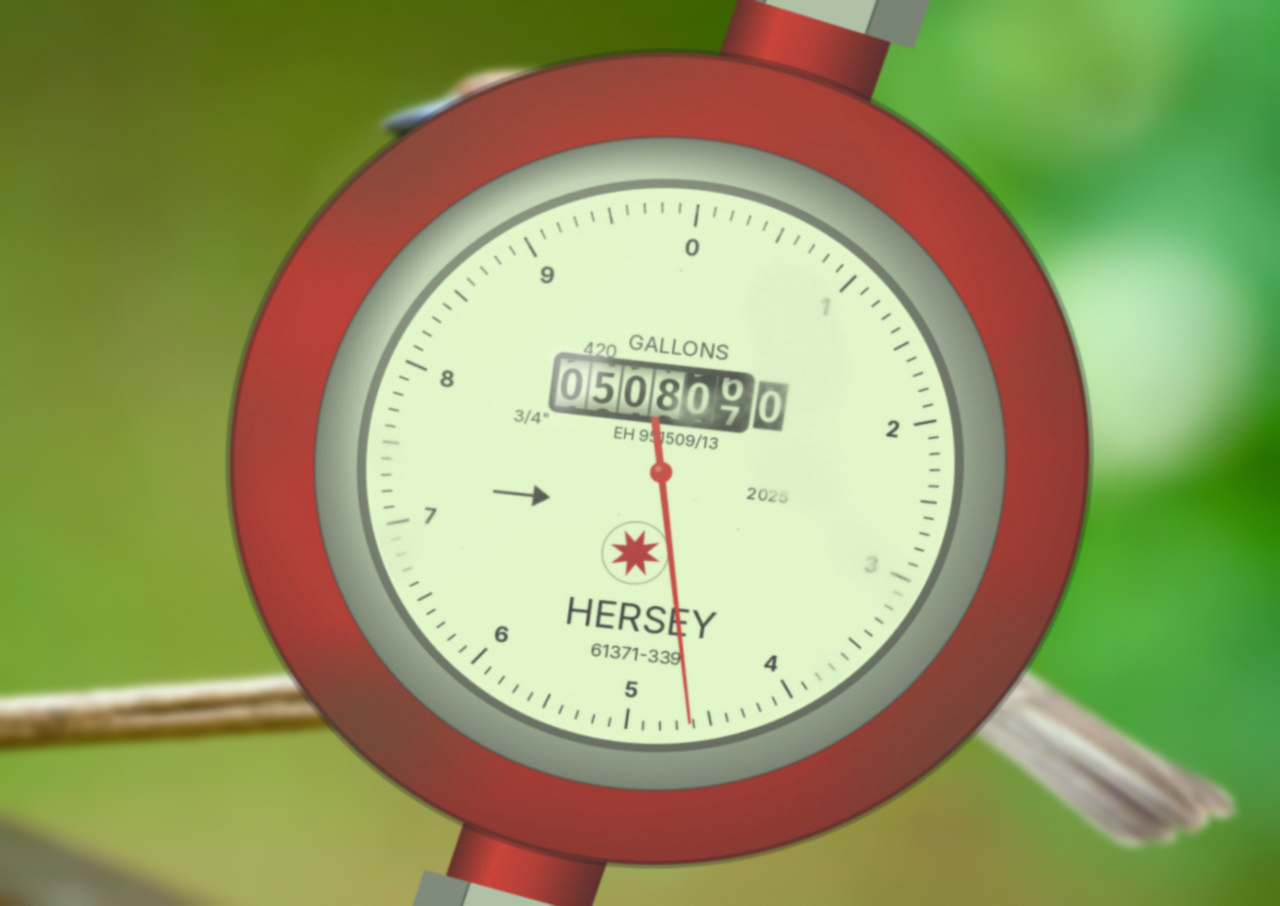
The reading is 508064.6 gal
